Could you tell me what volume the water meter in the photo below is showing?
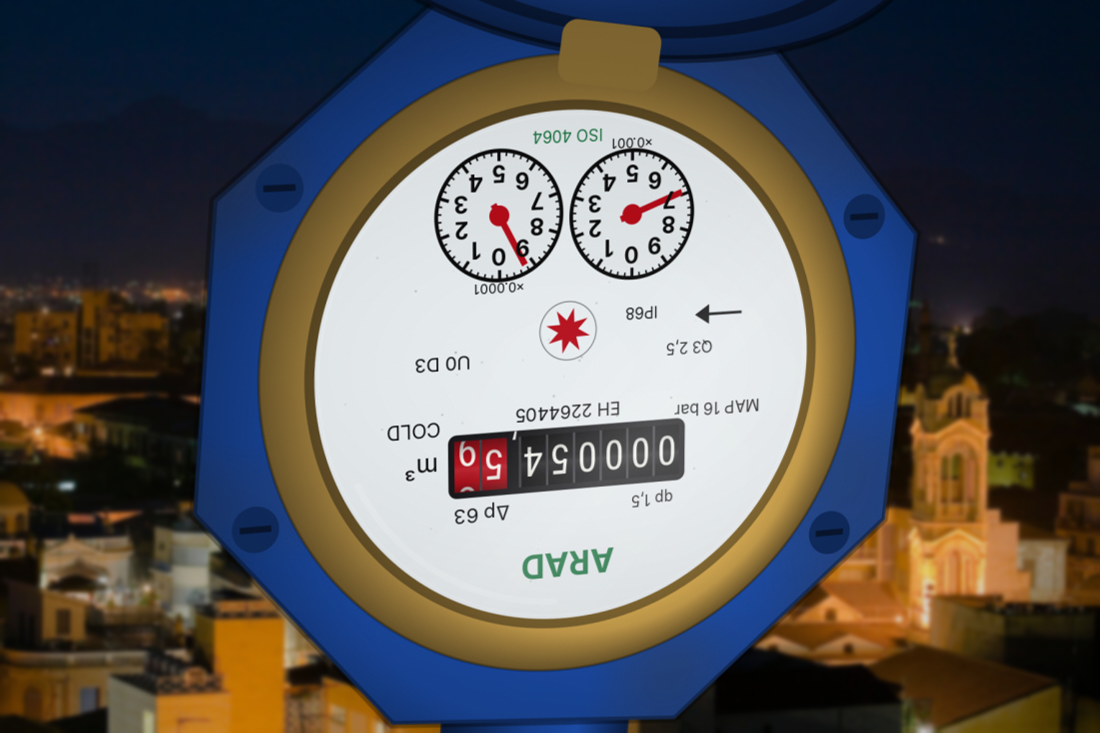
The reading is 54.5869 m³
